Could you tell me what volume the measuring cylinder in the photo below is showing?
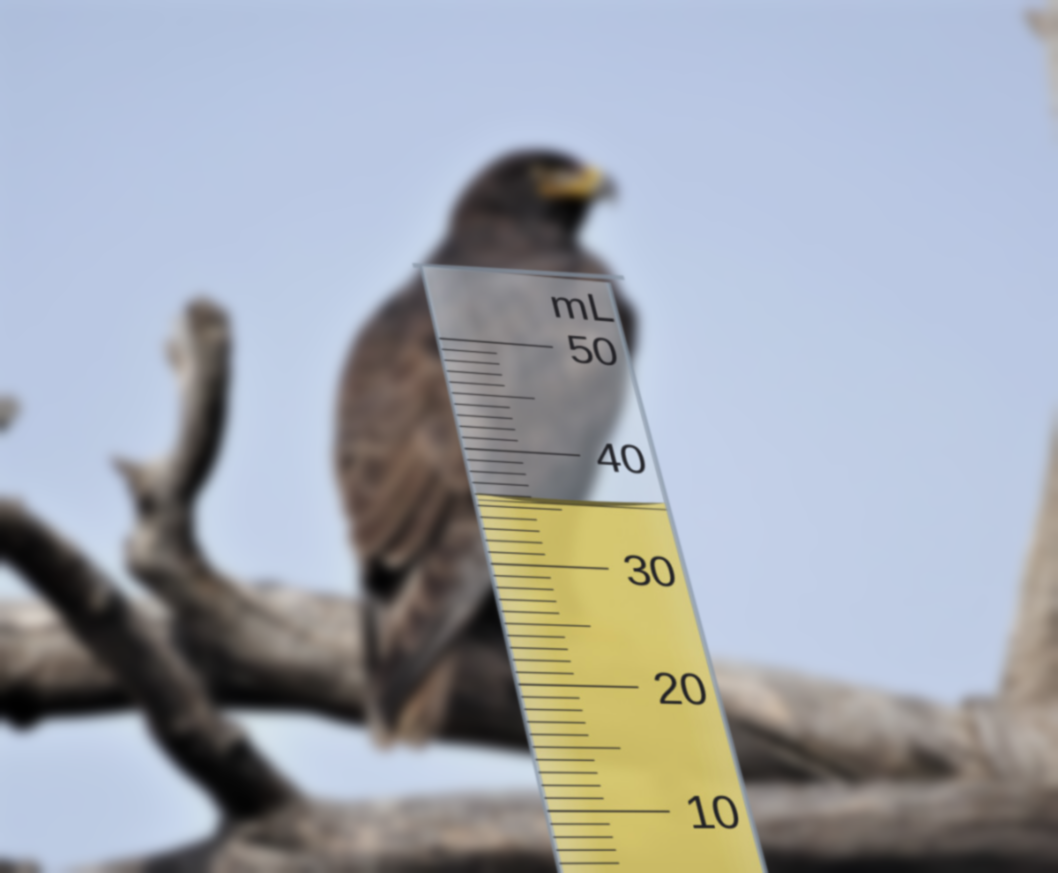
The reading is 35.5 mL
